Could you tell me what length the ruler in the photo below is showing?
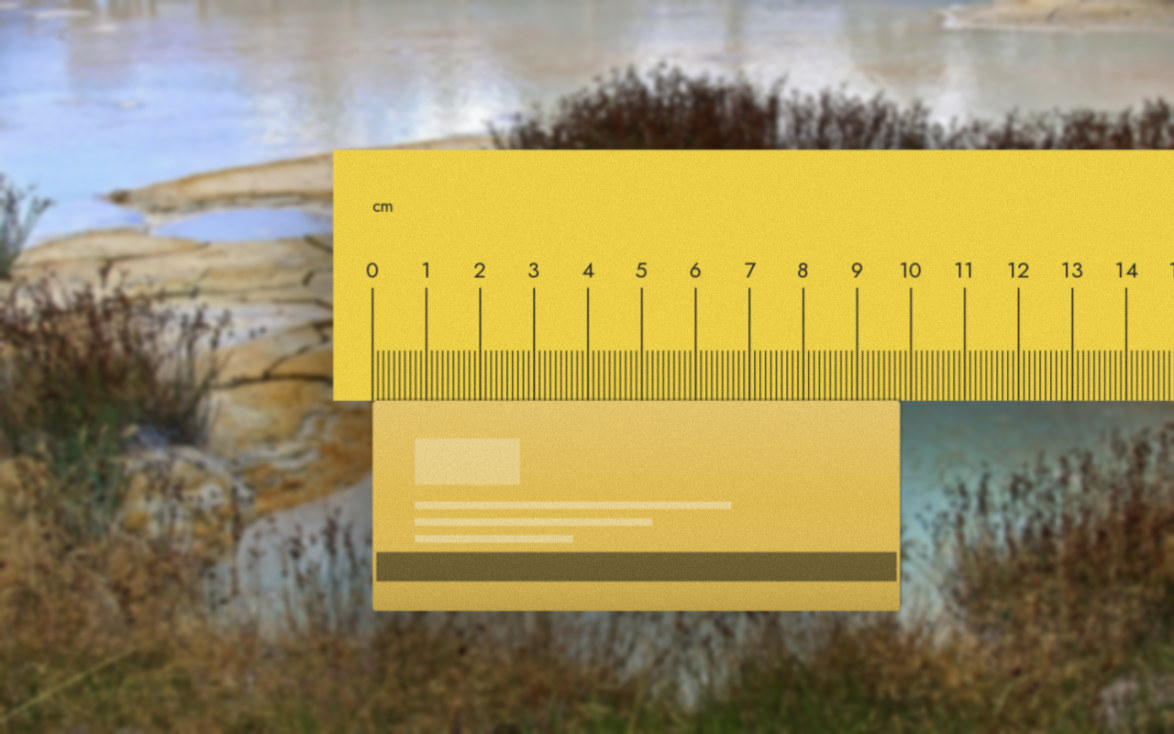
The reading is 9.8 cm
